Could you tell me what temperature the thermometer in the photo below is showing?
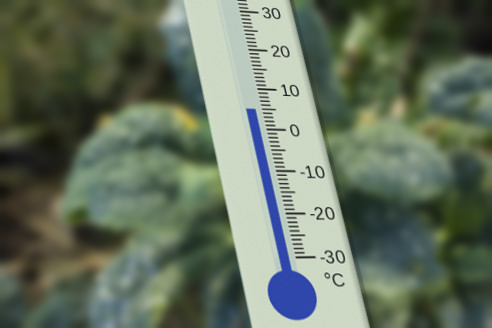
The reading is 5 °C
